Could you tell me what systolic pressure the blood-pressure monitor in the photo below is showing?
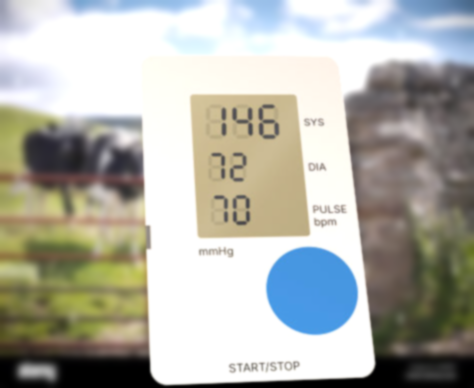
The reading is 146 mmHg
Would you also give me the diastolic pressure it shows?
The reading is 72 mmHg
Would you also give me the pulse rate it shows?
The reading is 70 bpm
